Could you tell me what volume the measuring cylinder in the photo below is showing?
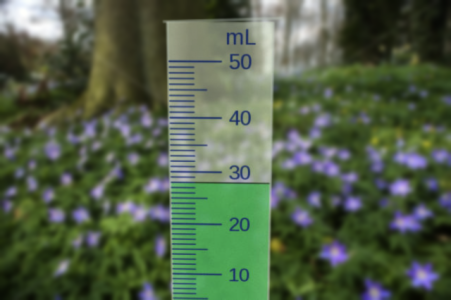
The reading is 28 mL
